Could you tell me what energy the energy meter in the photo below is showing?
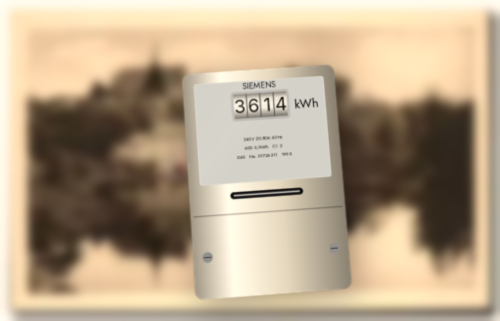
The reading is 3614 kWh
